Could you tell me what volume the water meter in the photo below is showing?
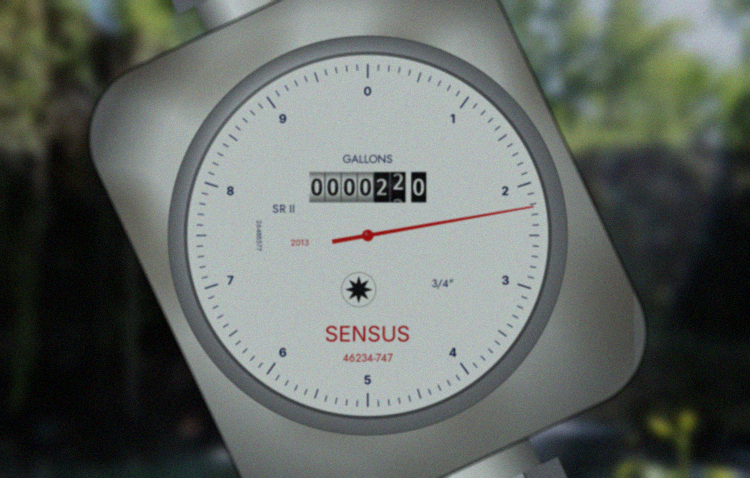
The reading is 222.2 gal
